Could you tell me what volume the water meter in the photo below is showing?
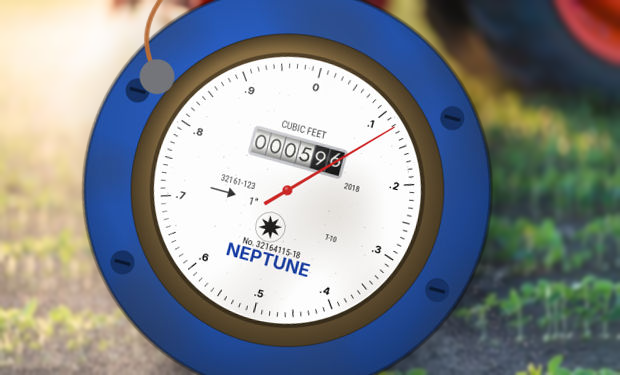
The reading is 596.12 ft³
